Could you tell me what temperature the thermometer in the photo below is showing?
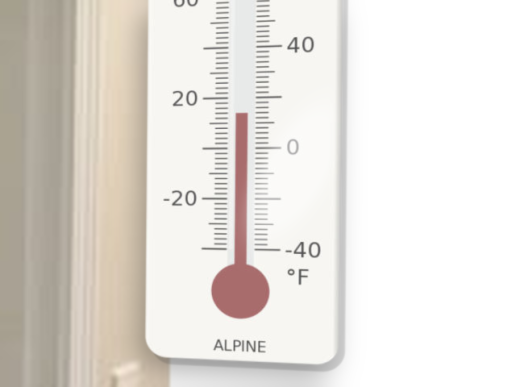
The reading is 14 °F
